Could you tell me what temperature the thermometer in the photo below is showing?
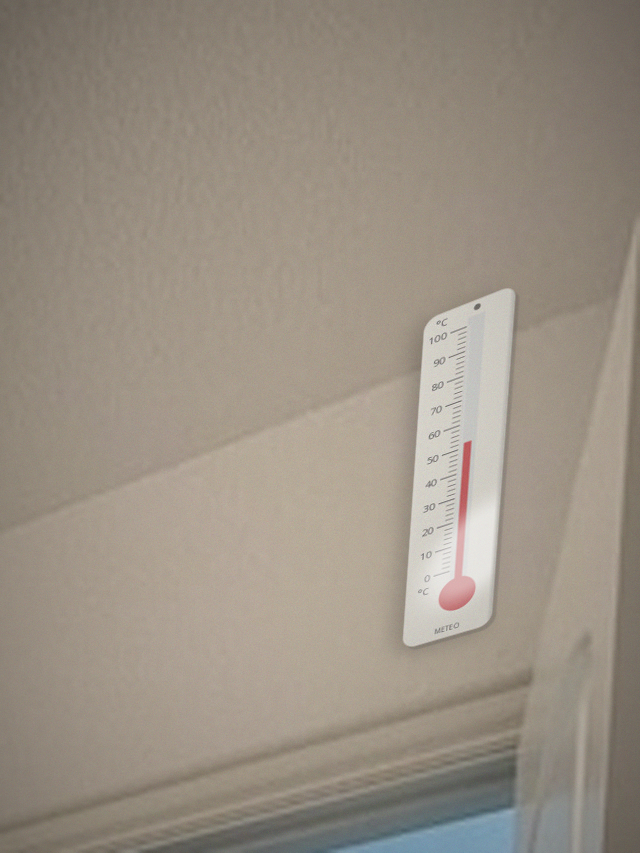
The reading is 52 °C
